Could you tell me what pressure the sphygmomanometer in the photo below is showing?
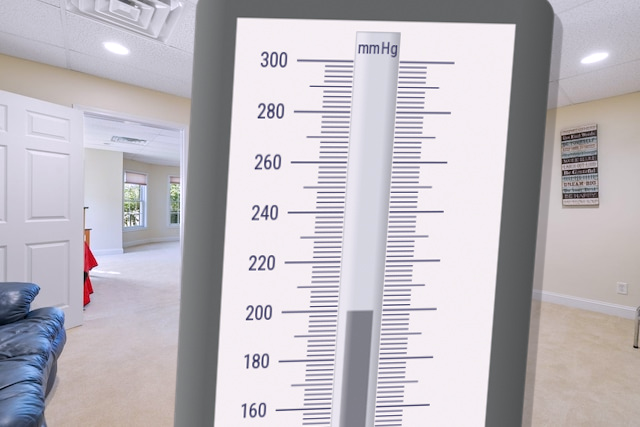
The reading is 200 mmHg
